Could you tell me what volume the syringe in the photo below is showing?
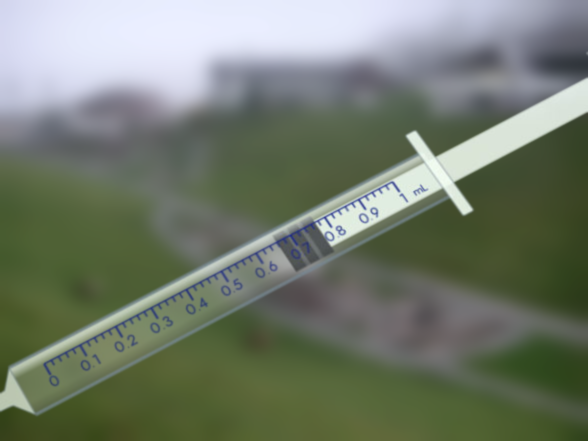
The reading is 0.66 mL
